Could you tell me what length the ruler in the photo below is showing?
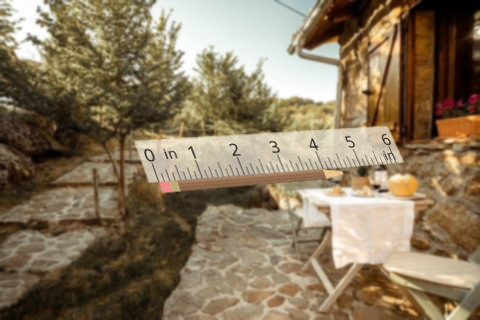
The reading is 4.625 in
